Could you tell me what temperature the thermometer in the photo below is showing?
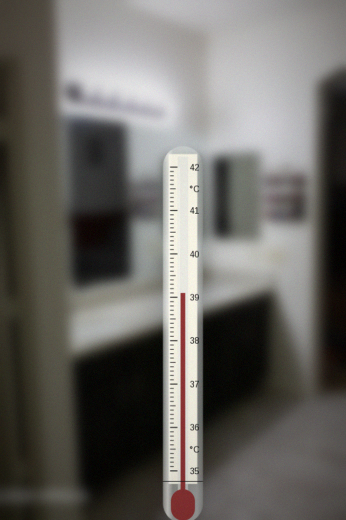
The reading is 39.1 °C
